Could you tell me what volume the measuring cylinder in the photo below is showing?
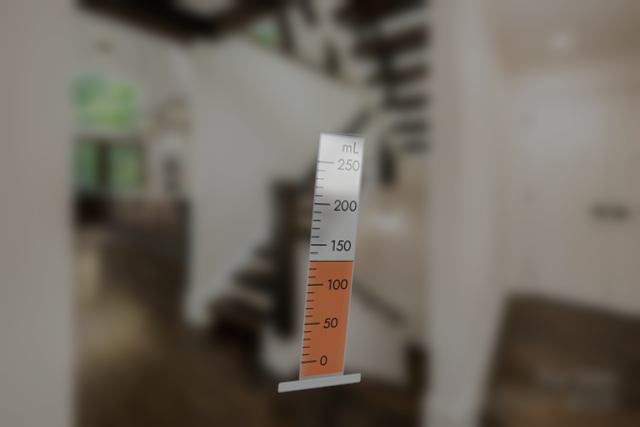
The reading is 130 mL
